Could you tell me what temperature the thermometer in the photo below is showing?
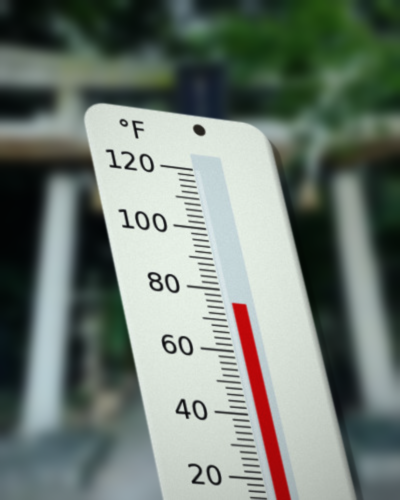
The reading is 76 °F
